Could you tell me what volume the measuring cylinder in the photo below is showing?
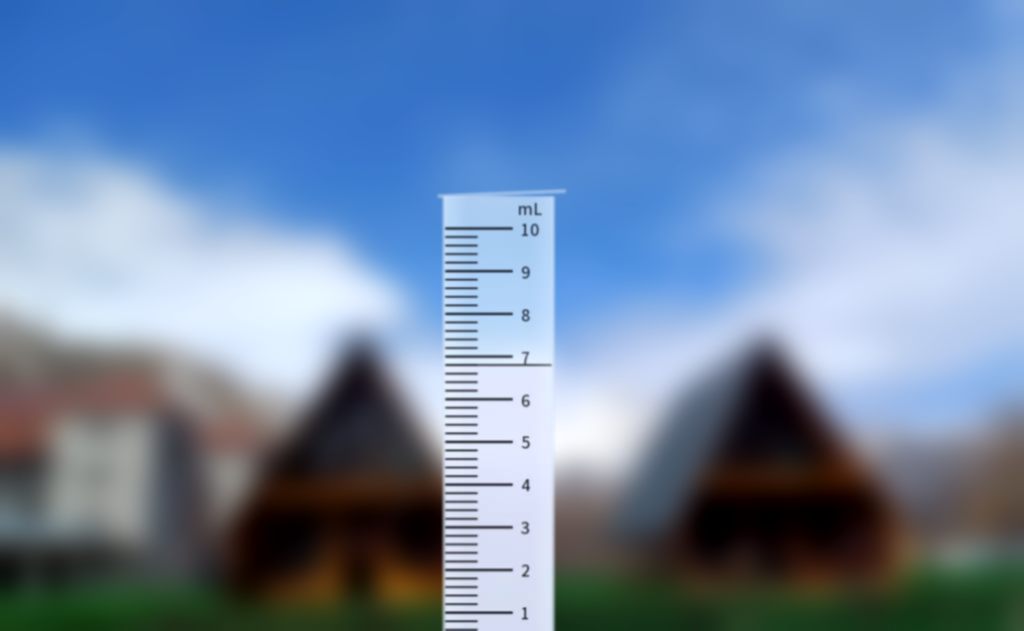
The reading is 6.8 mL
